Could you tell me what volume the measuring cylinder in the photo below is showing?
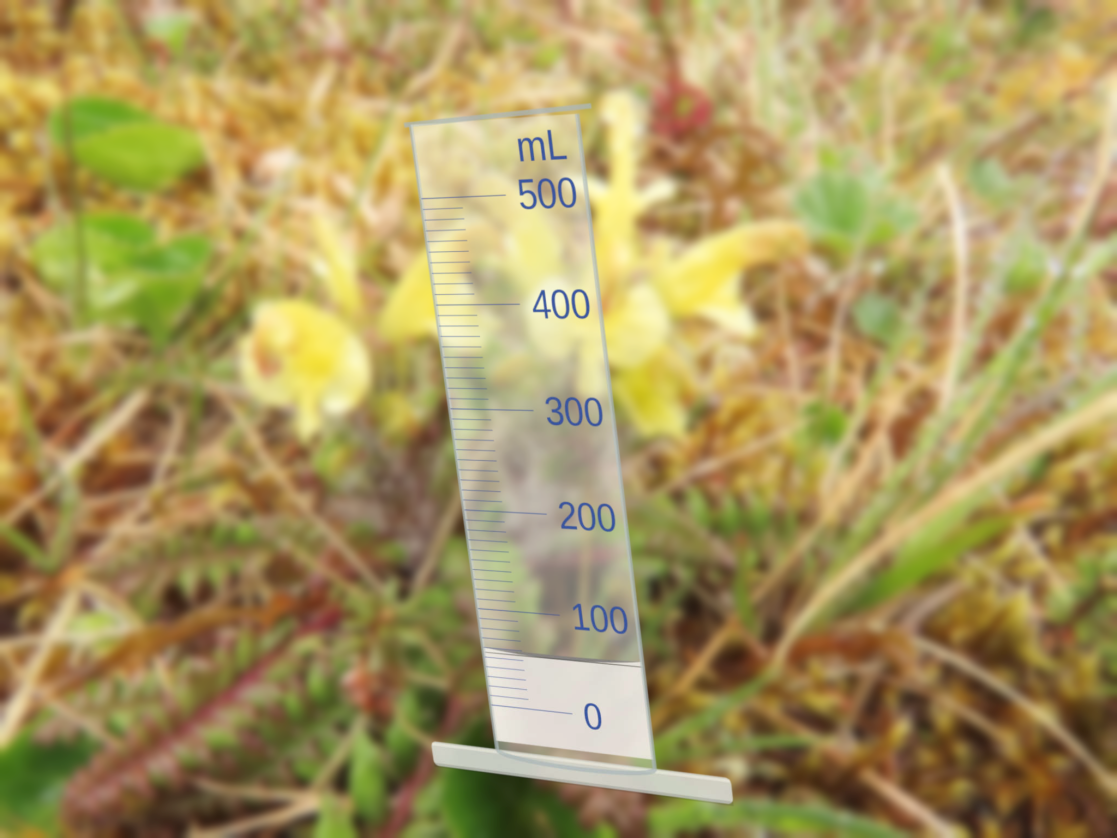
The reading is 55 mL
